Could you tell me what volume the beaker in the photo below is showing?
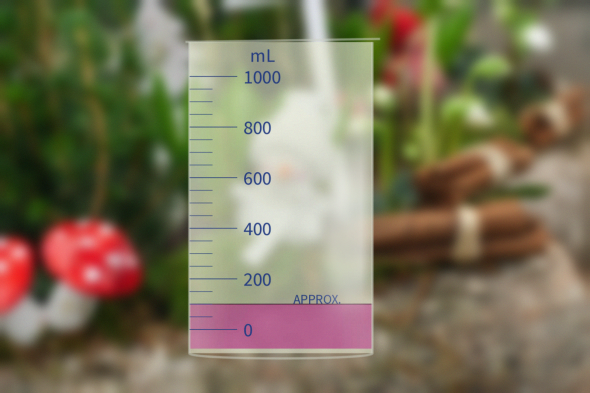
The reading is 100 mL
